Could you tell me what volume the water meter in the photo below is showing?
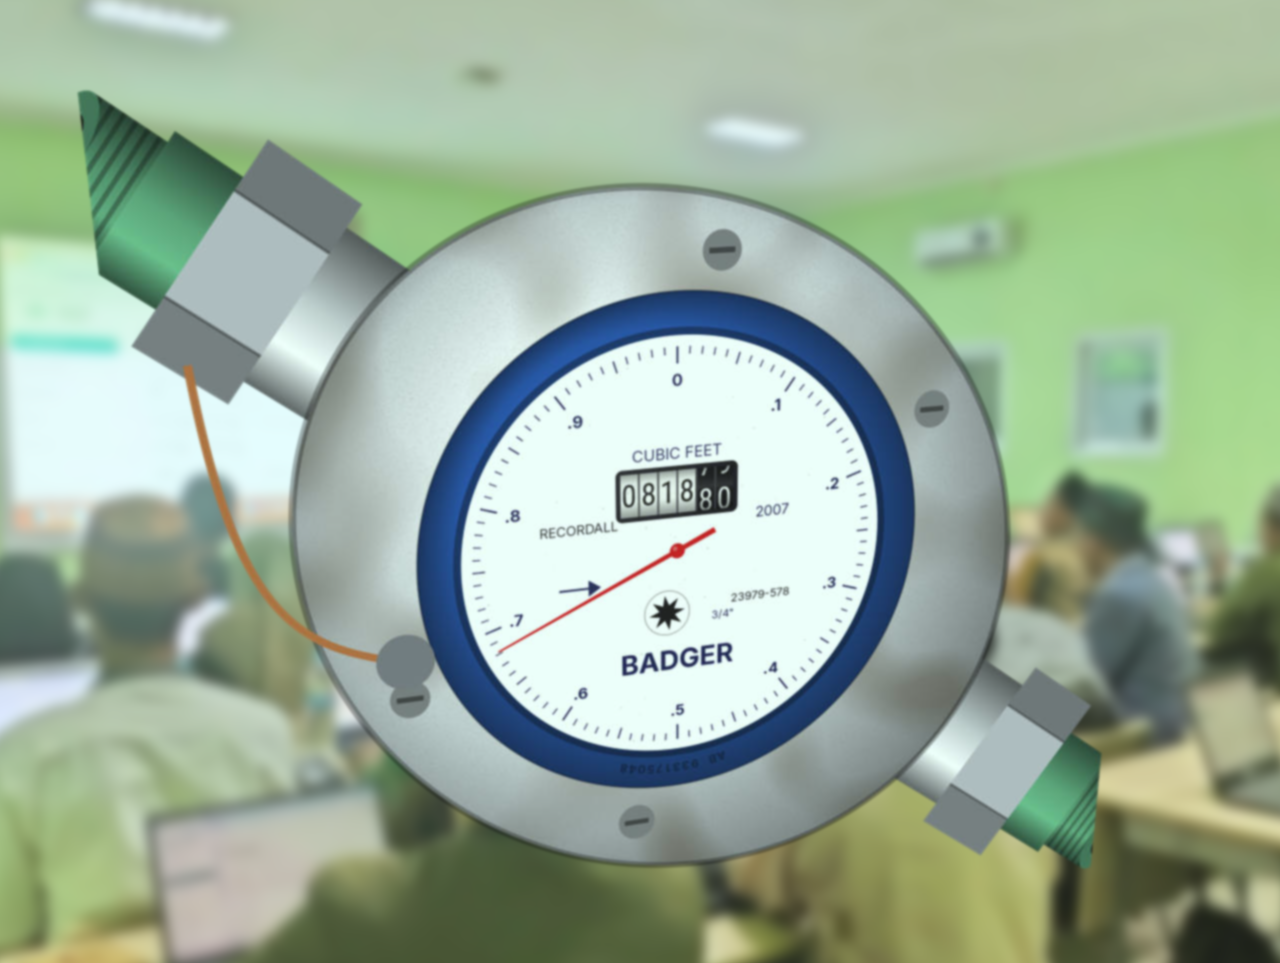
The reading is 81879.68 ft³
